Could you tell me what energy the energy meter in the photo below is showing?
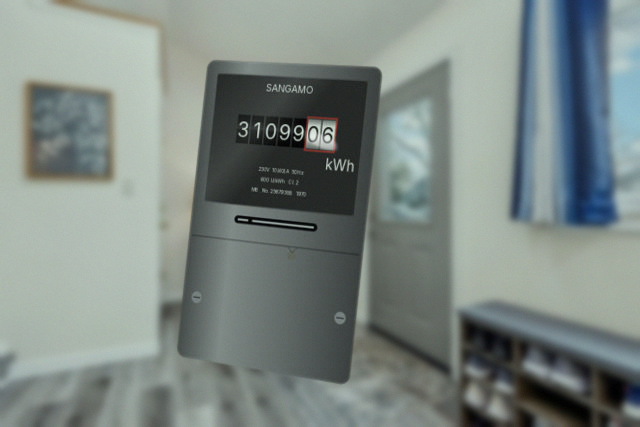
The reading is 31099.06 kWh
